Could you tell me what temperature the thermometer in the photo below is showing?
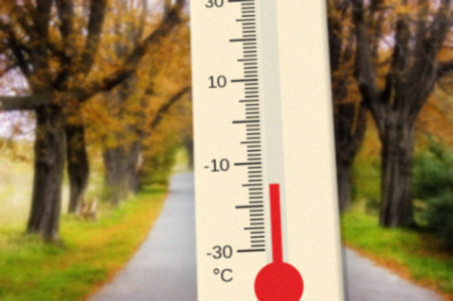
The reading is -15 °C
